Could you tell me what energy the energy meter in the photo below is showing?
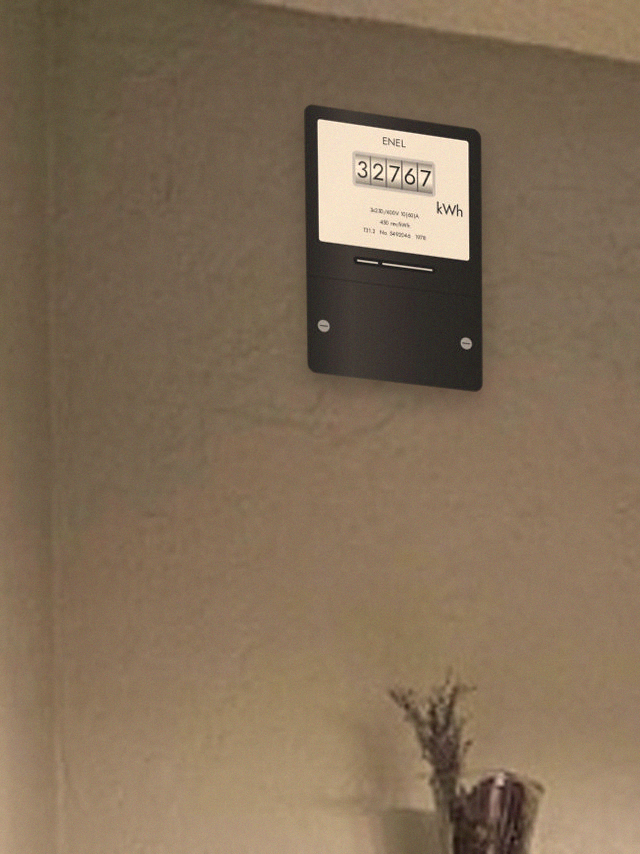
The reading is 32767 kWh
